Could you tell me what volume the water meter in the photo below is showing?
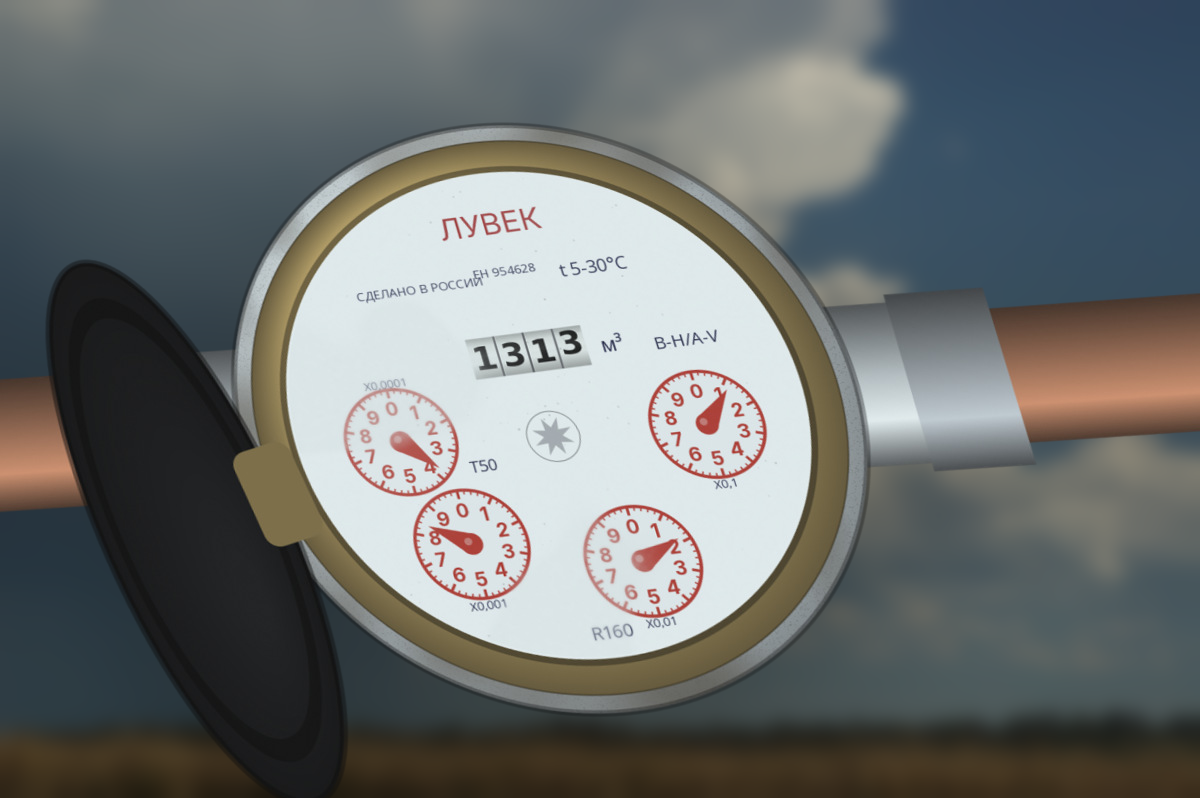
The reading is 1313.1183 m³
